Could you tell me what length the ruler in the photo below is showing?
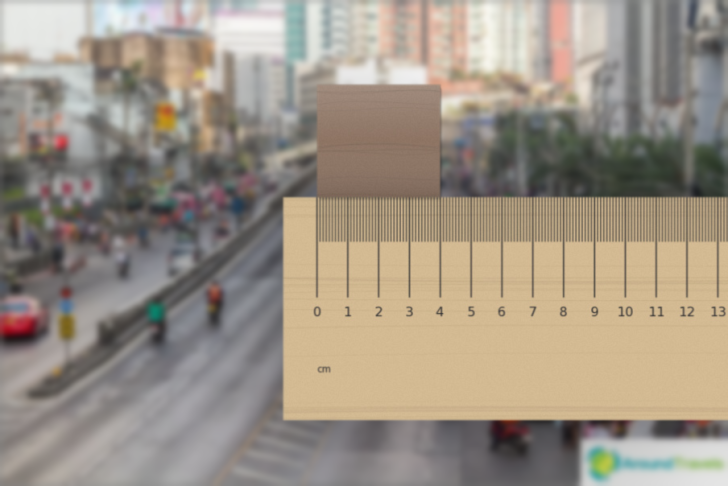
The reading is 4 cm
